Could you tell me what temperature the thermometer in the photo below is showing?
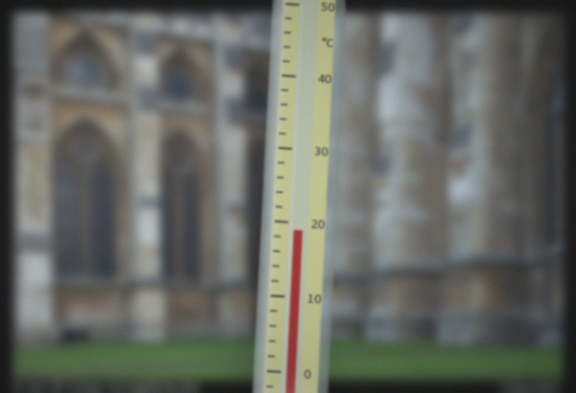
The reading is 19 °C
